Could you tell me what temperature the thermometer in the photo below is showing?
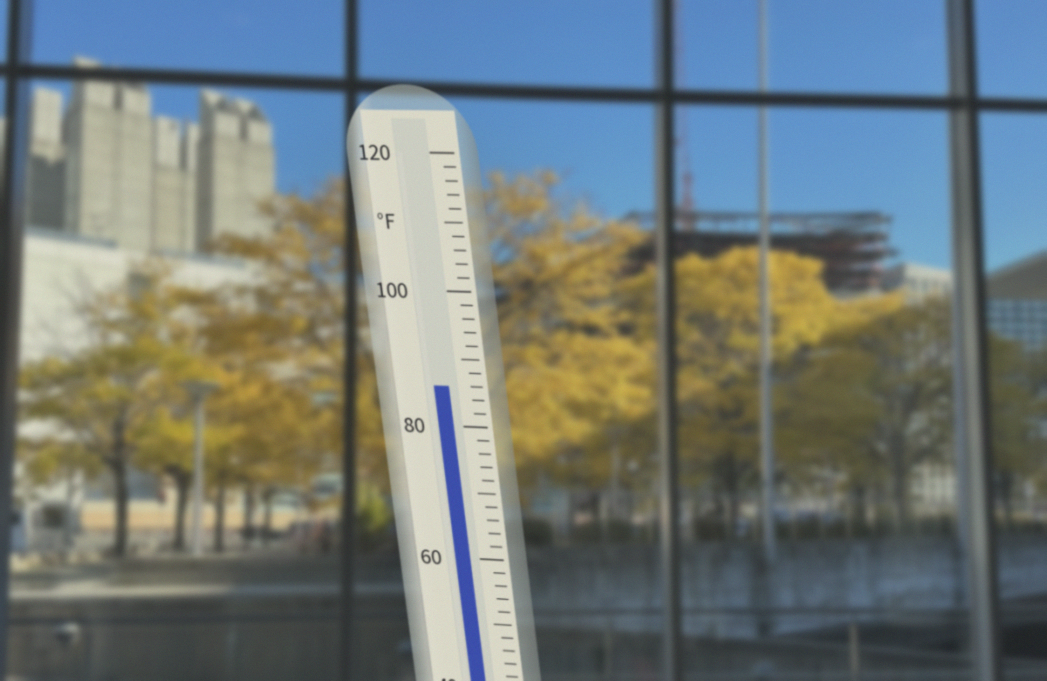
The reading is 86 °F
